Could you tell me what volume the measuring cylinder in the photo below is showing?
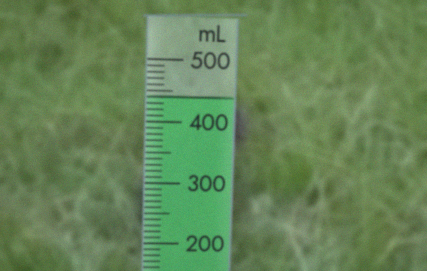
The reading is 440 mL
